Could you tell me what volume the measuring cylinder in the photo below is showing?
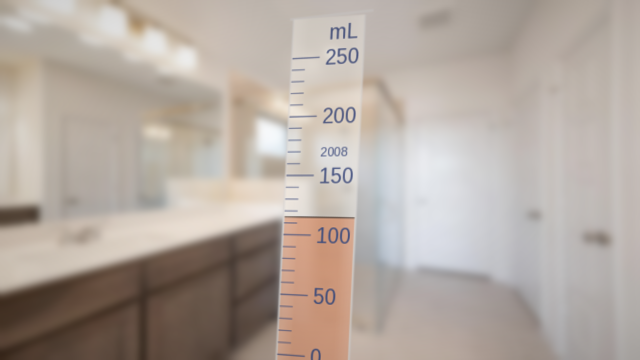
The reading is 115 mL
